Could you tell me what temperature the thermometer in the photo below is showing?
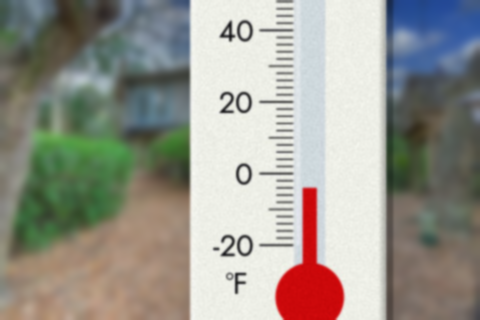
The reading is -4 °F
